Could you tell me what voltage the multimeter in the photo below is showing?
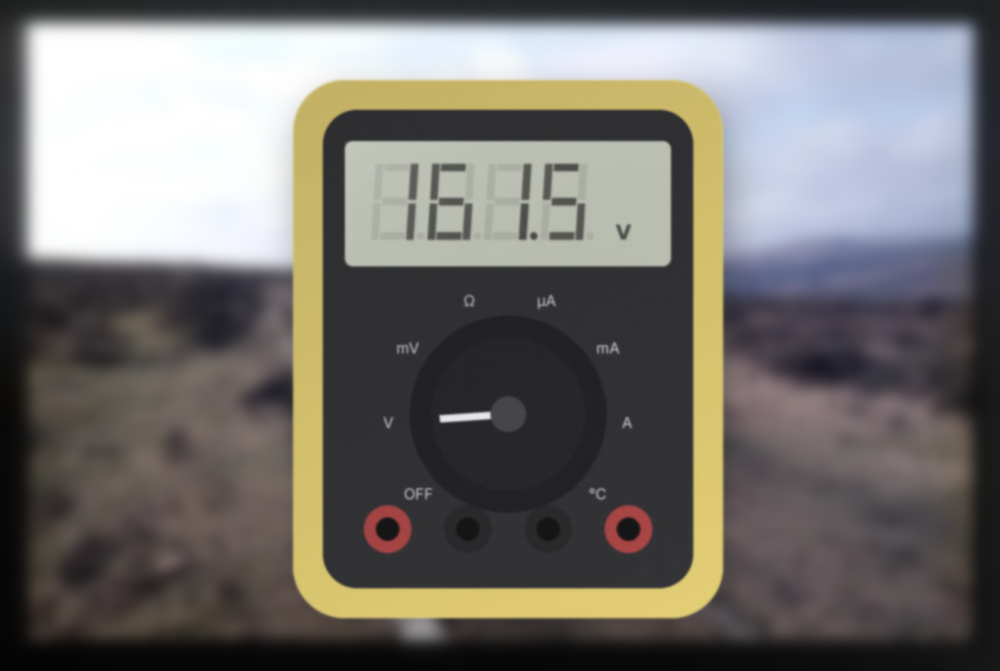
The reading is 161.5 V
